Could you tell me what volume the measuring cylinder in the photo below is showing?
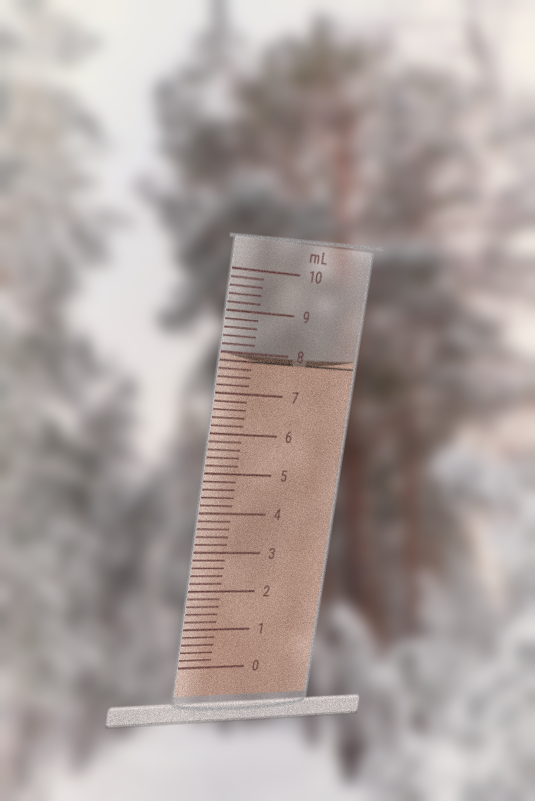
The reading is 7.8 mL
